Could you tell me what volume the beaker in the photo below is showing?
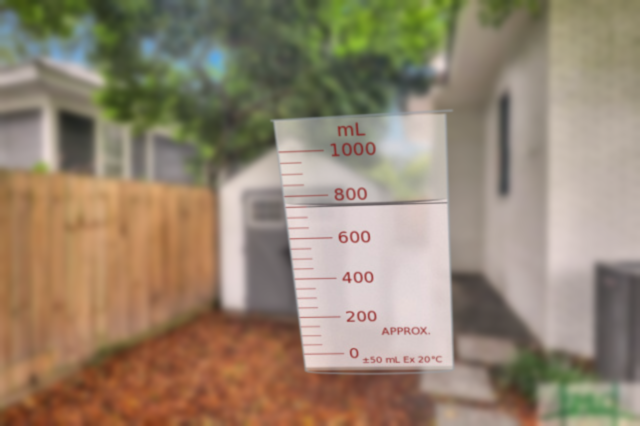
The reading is 750 mL
